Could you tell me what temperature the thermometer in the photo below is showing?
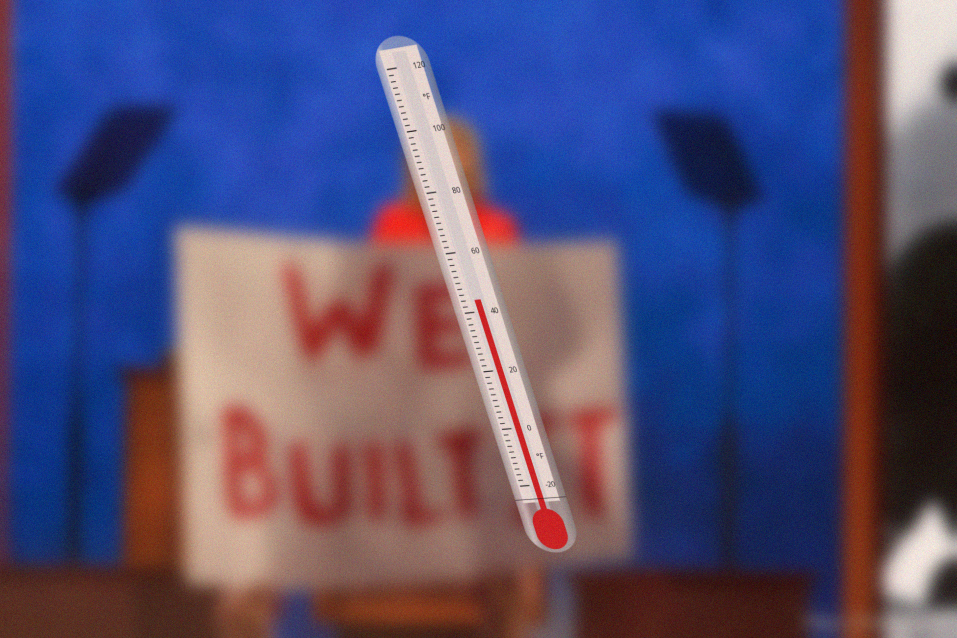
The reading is 44 °F
